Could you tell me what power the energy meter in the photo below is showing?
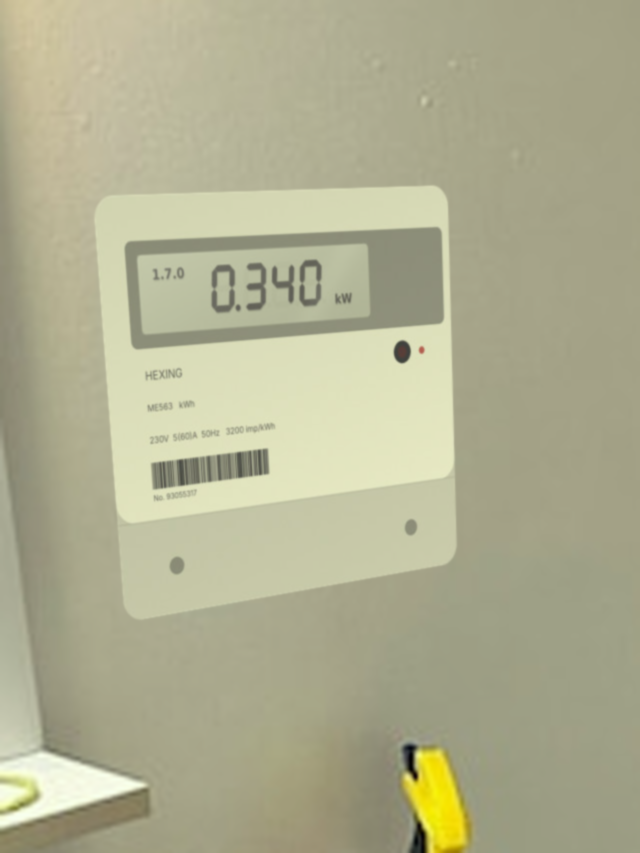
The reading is 0.340 kW
